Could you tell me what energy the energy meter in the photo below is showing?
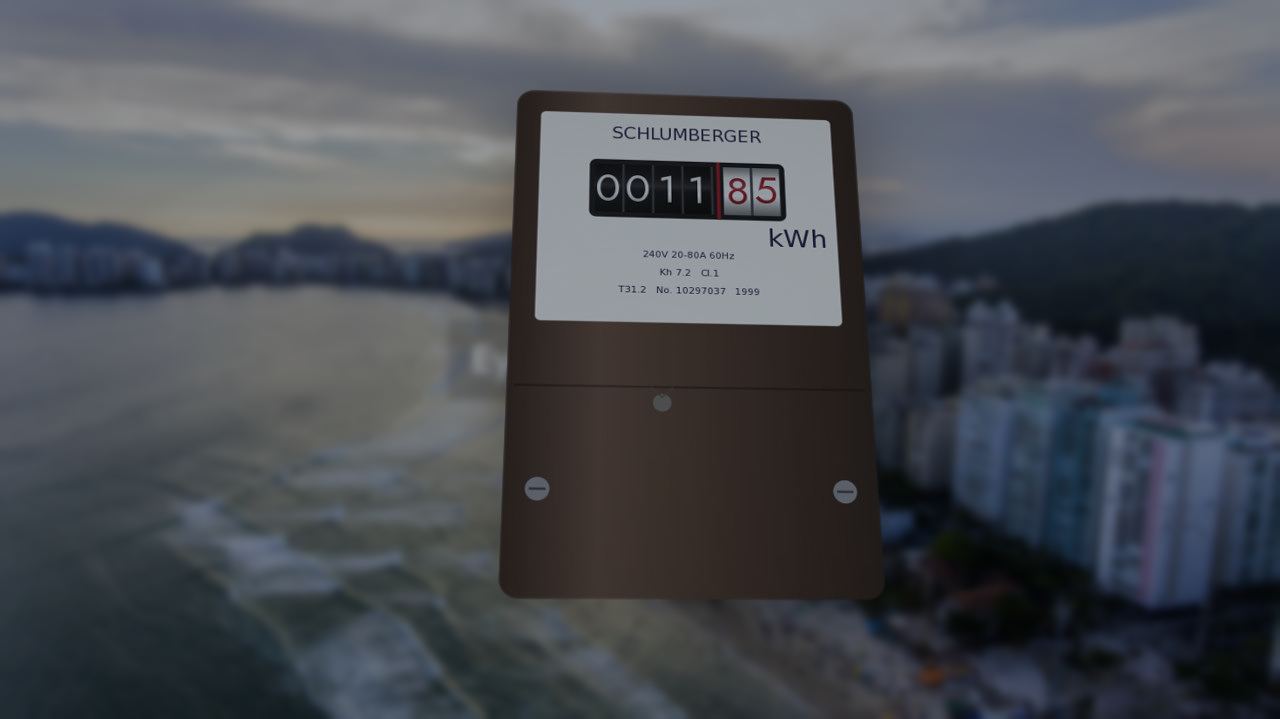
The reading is 11.85 kWh
